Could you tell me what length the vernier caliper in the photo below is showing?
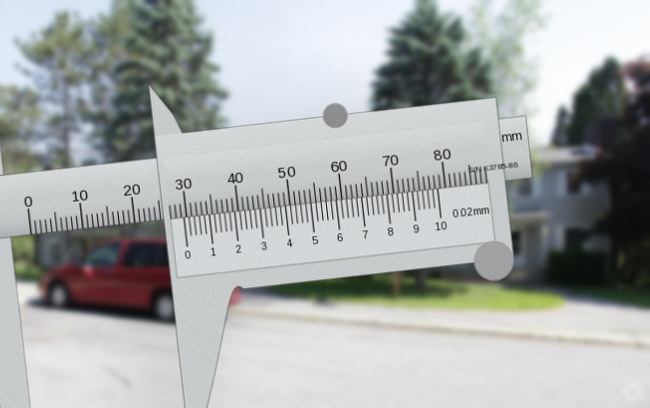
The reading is 29.5 mm
